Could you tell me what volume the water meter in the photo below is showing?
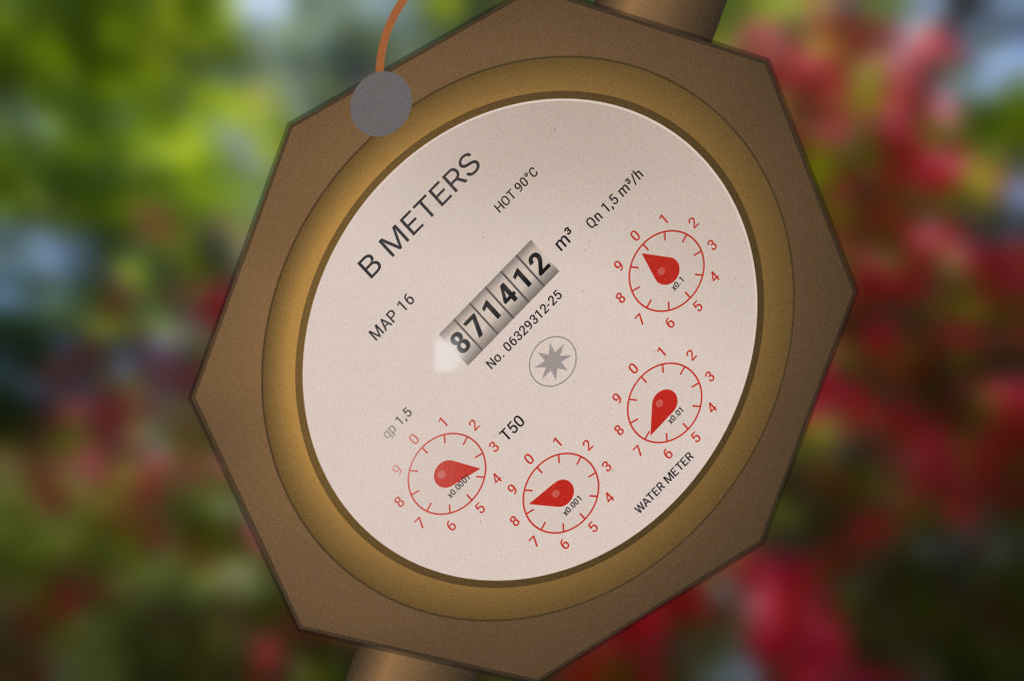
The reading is 871411.9683 m³
